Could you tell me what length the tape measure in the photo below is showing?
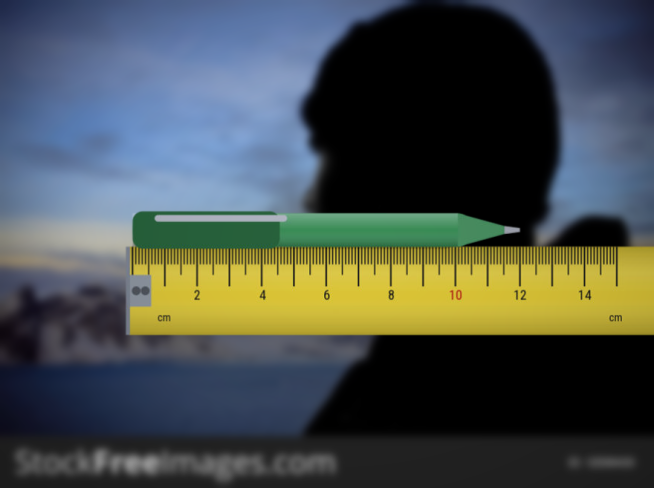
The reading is 12 cm
